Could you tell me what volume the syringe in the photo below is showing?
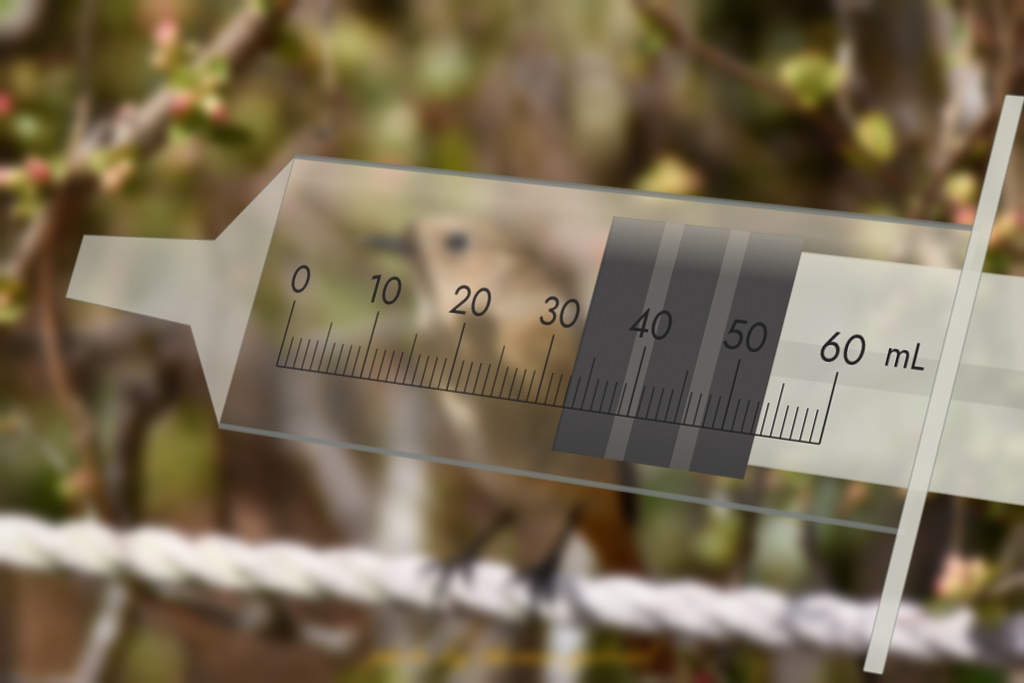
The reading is 33 mL
